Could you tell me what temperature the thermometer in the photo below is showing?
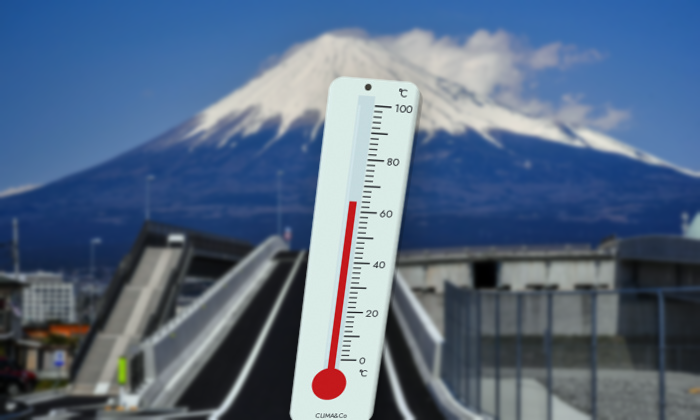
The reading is 64 °C
